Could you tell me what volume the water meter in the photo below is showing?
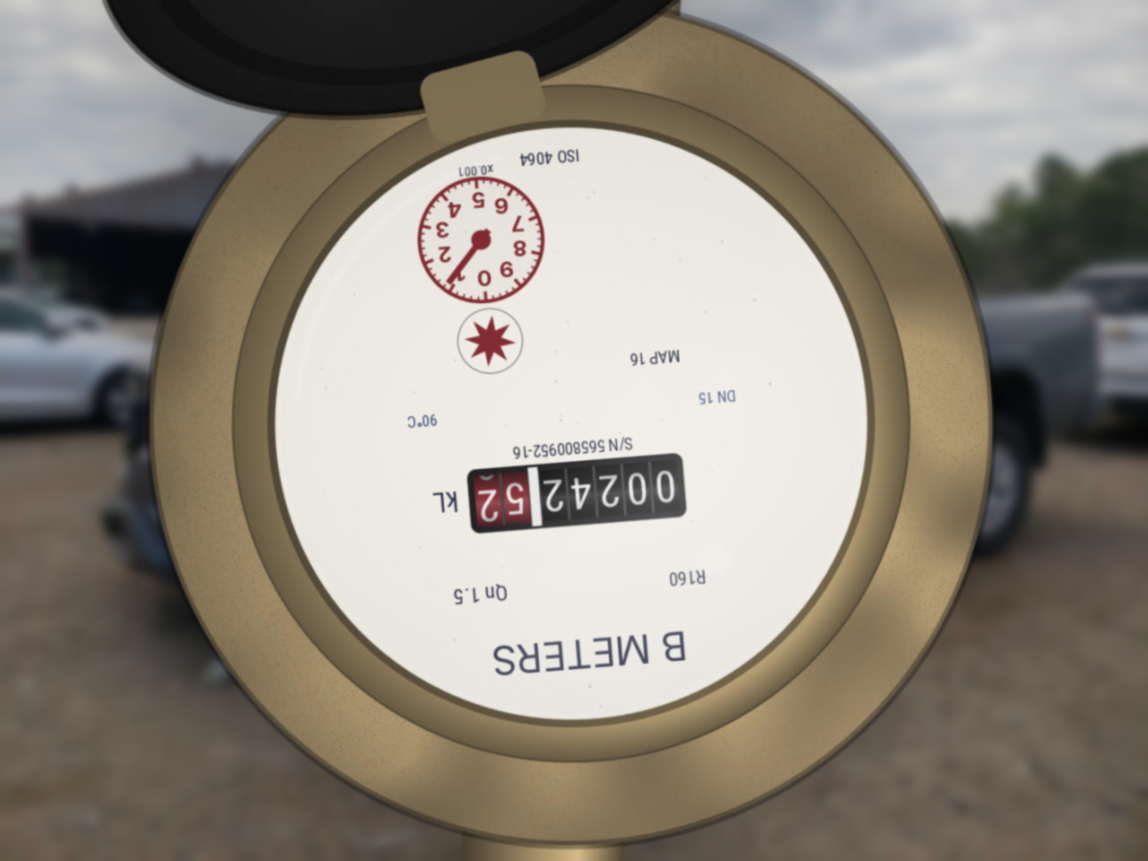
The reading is 242.521 kL
